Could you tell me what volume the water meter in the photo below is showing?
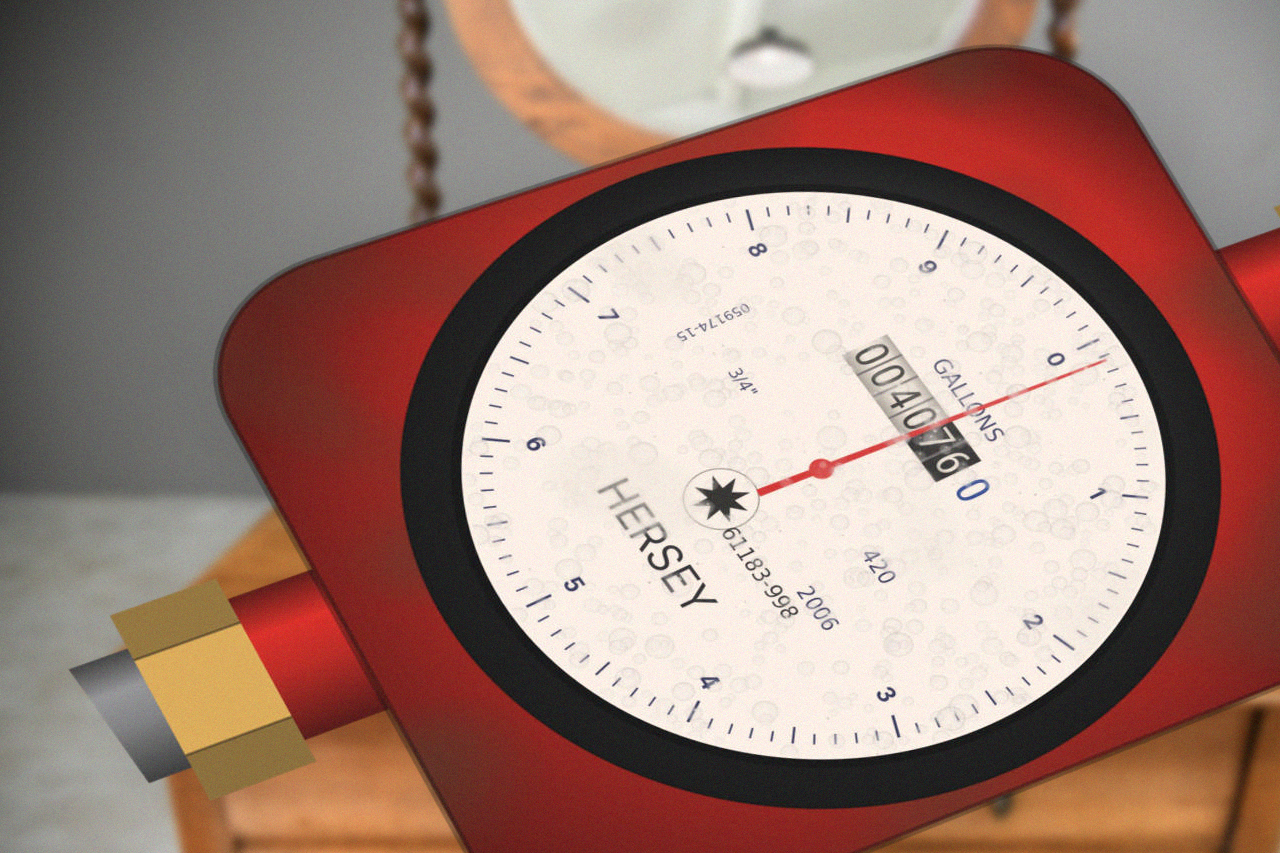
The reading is 40760.1 gal
